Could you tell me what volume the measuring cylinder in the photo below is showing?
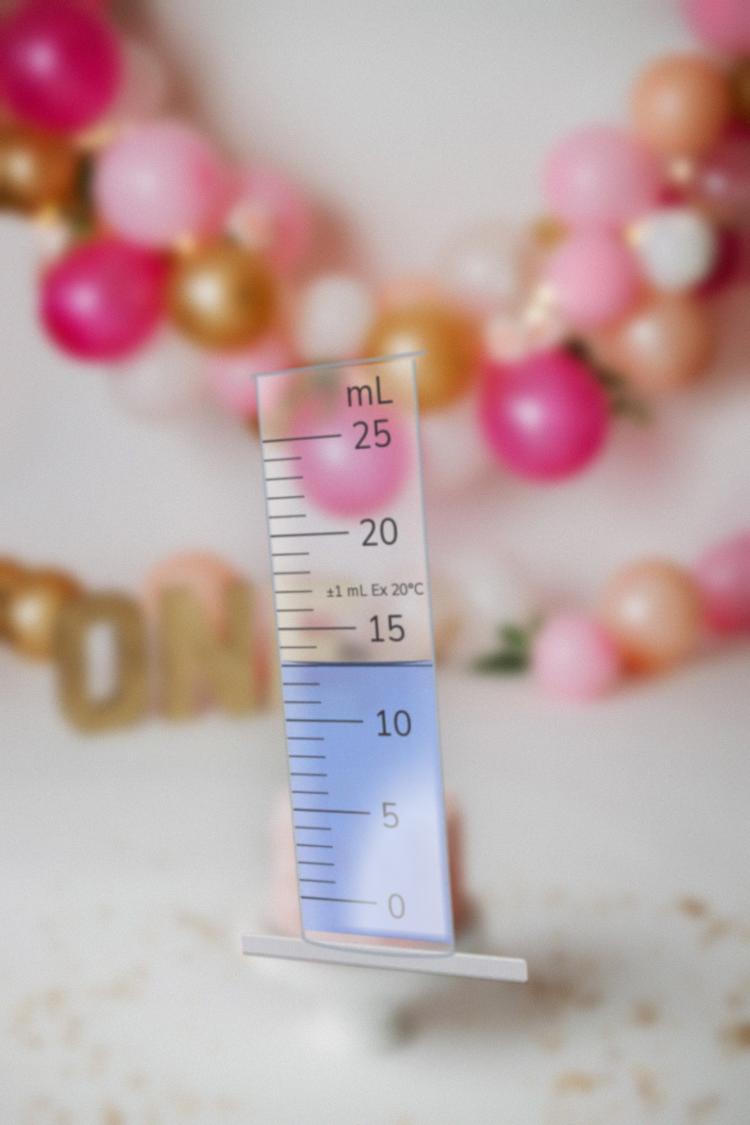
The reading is 13 mL
